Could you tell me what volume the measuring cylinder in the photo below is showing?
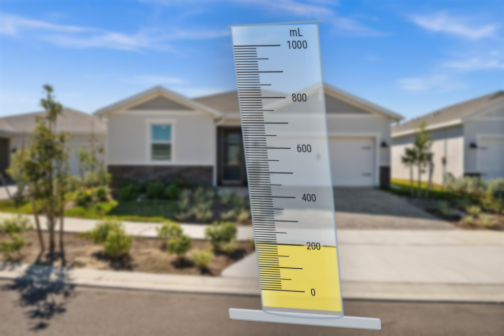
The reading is 200 mL
